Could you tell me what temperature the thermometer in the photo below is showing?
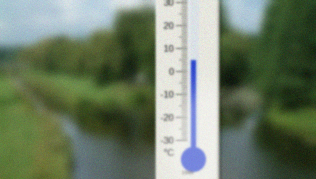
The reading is 5 °C
